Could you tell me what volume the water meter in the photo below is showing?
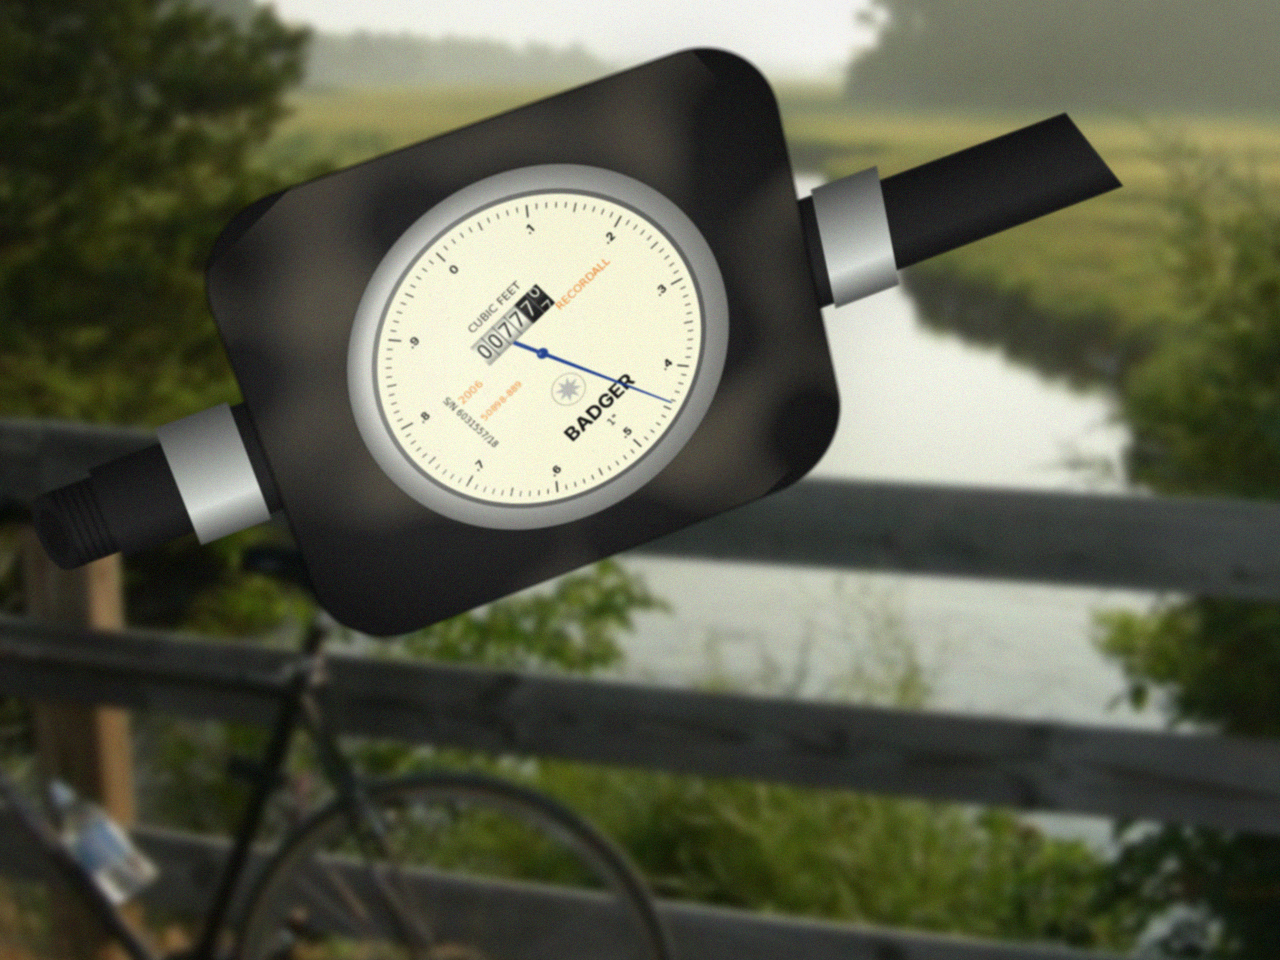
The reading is 7776.44 ft³
